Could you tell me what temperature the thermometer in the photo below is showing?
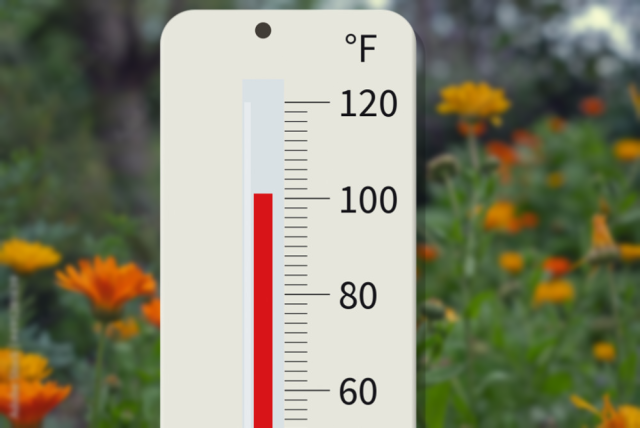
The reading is 101 °F
